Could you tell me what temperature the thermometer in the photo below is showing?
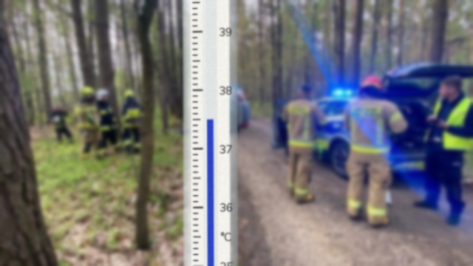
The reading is 37.5 °C
